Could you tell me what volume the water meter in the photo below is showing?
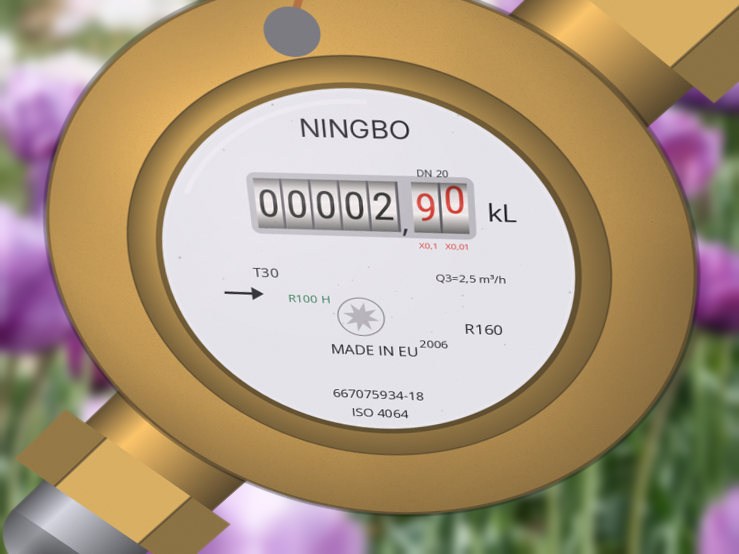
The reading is 2.90 kL
